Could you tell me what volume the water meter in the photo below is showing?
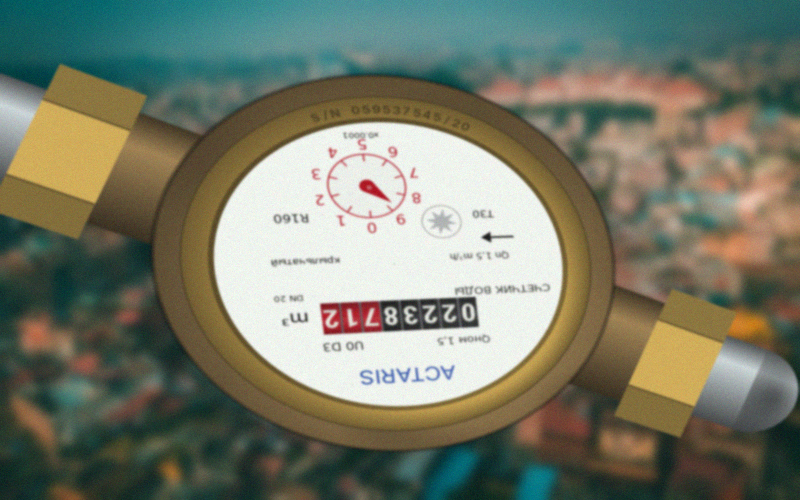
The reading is 2238.7128 m³
